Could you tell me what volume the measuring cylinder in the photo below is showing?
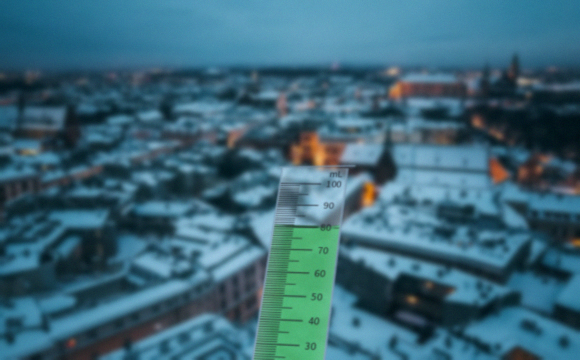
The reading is 80 mL
